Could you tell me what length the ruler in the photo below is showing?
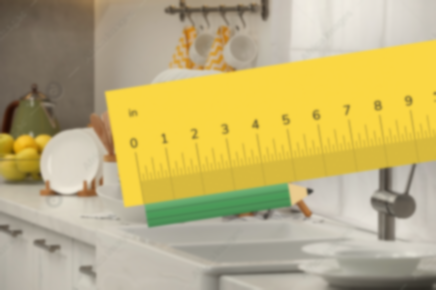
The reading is 5.5 in
